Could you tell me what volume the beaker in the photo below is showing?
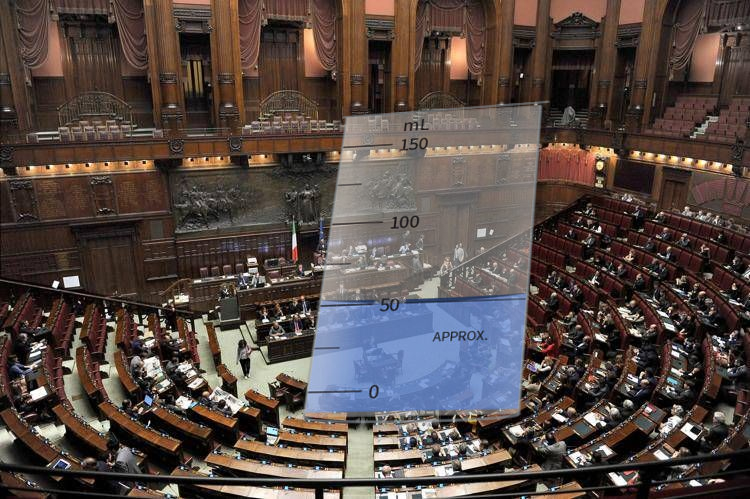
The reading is 50 mL
